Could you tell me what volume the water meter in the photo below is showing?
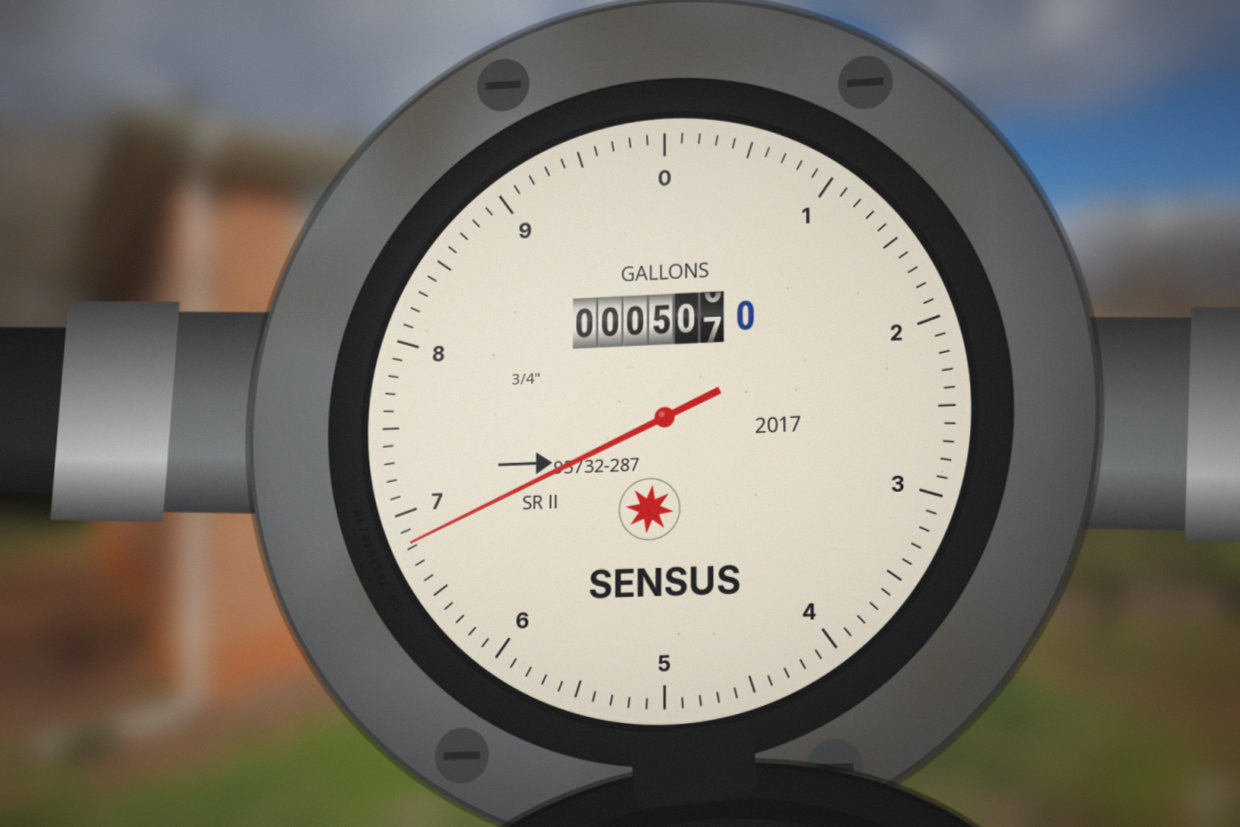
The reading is 5066.8 gal
